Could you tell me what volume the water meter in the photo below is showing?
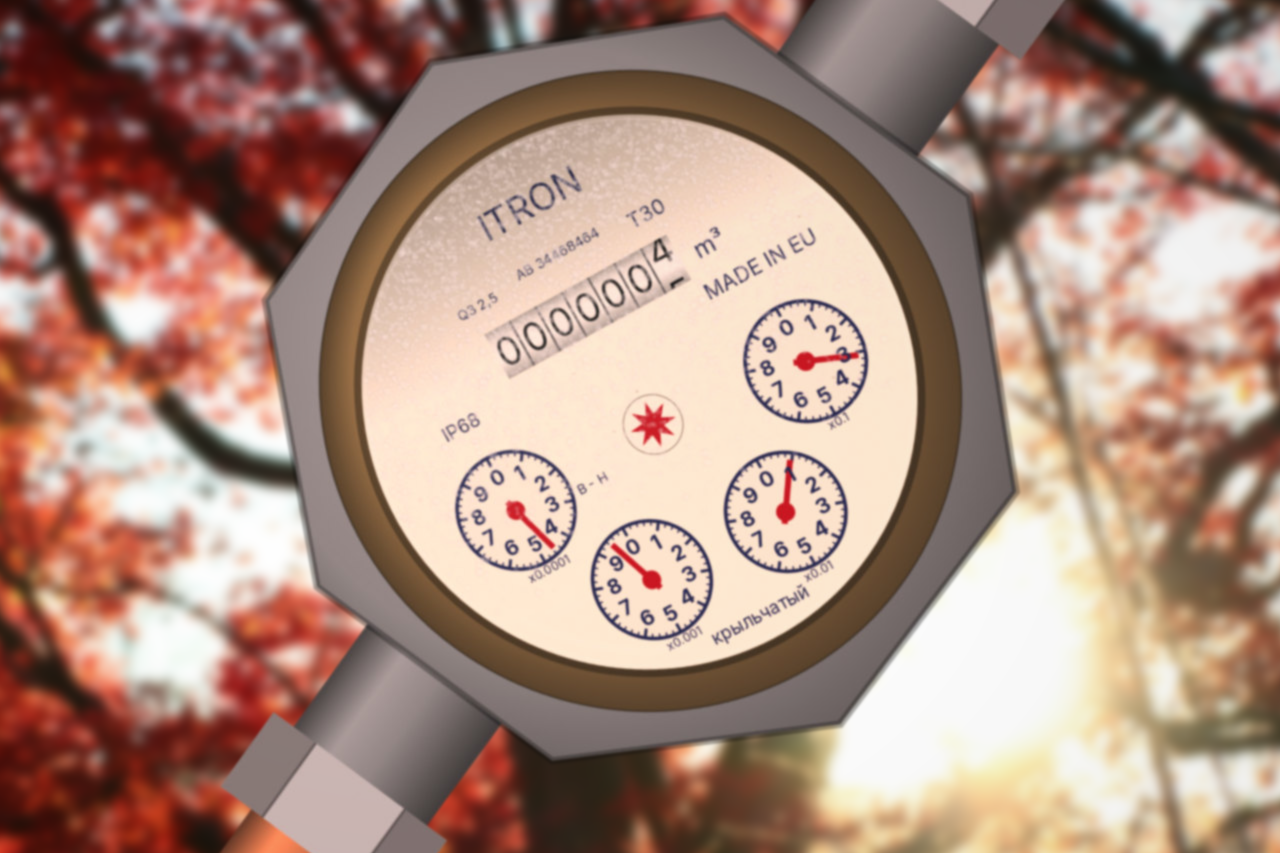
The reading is 4.3094 m³
